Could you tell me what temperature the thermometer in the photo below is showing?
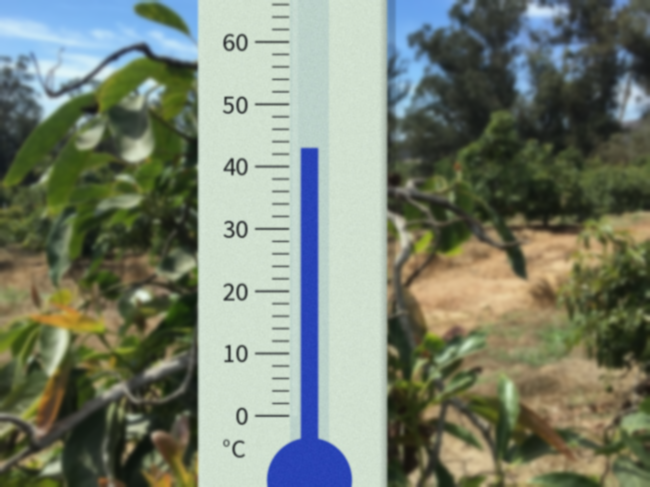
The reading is 43 °C
